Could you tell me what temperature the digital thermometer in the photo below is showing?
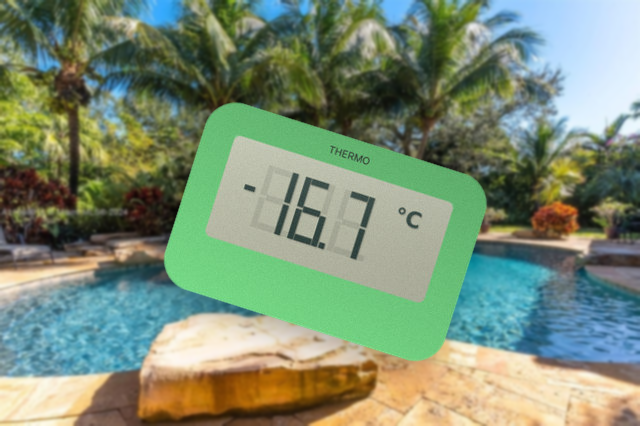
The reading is -16.7 °C
